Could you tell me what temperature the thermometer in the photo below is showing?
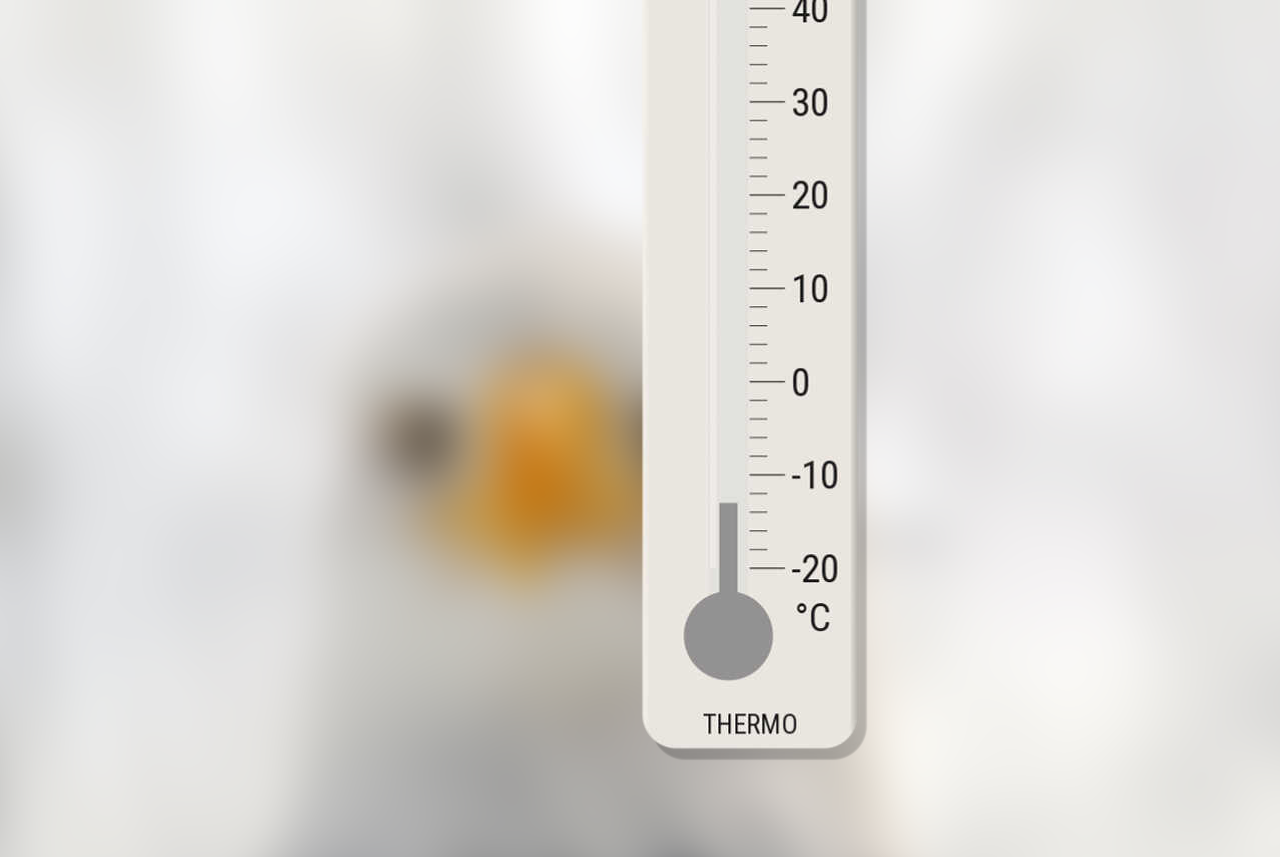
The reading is -13 °C
